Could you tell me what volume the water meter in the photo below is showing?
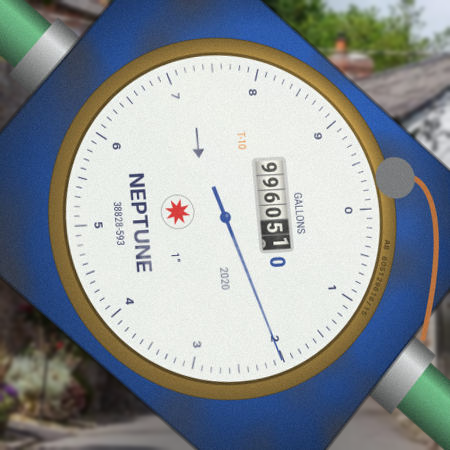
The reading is 9960512.0 gal
